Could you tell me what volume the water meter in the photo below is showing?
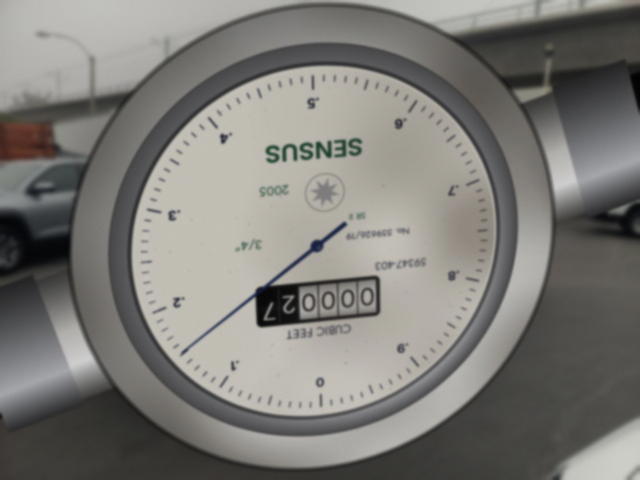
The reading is 27.15 ft³
